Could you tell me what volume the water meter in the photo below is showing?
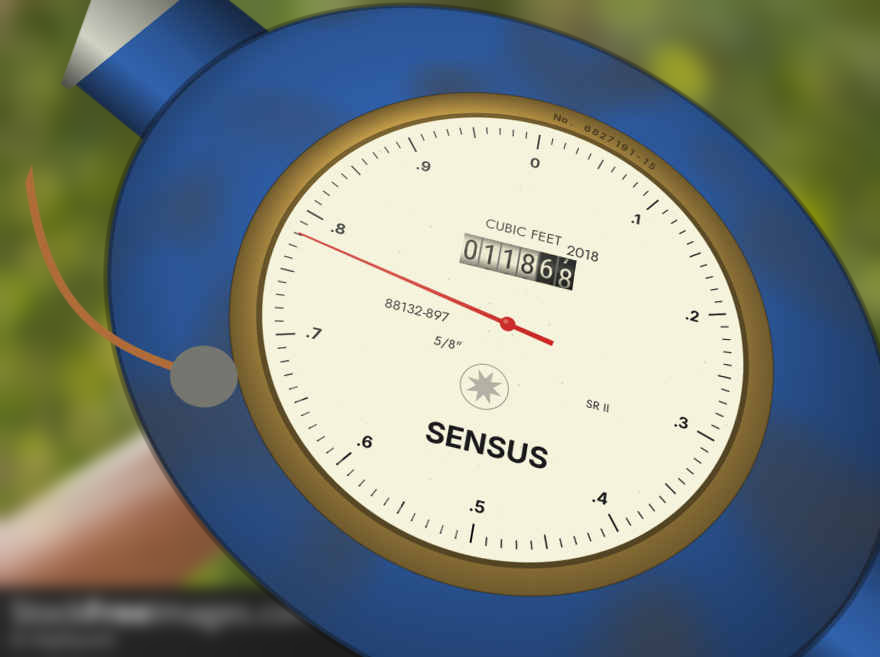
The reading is 11867.78 ft³
